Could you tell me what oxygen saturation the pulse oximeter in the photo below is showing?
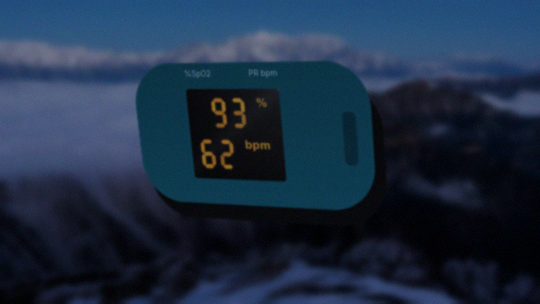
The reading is 93 %
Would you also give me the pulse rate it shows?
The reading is 62 bpm
